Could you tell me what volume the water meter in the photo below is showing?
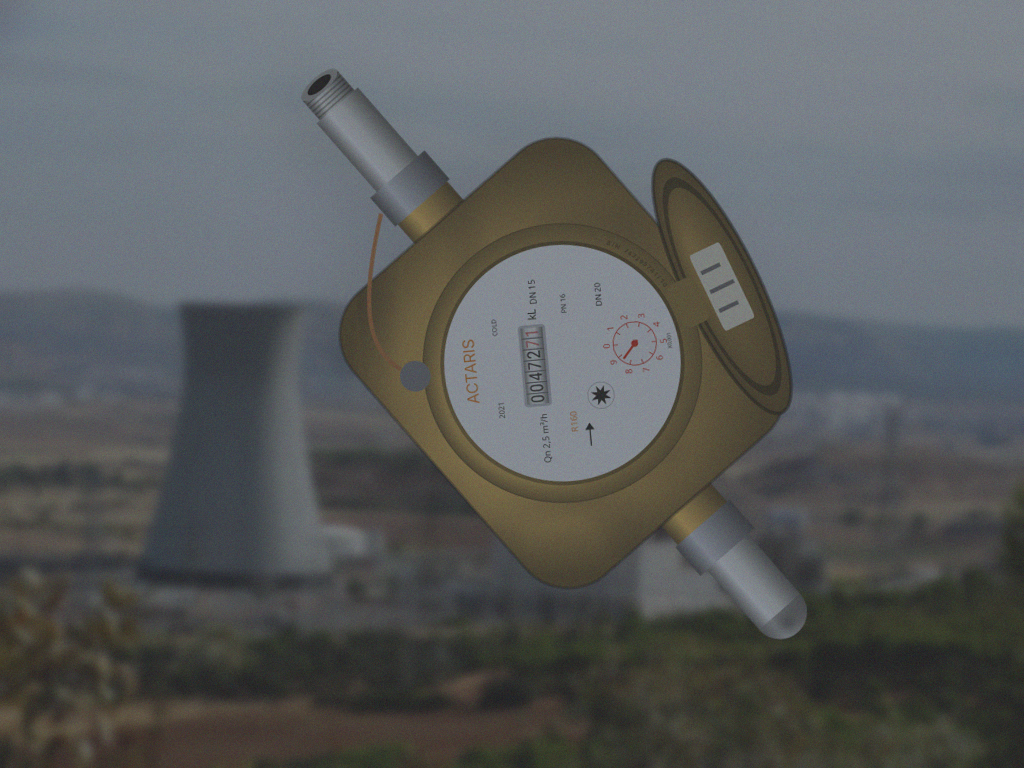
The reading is 472.718 kL
